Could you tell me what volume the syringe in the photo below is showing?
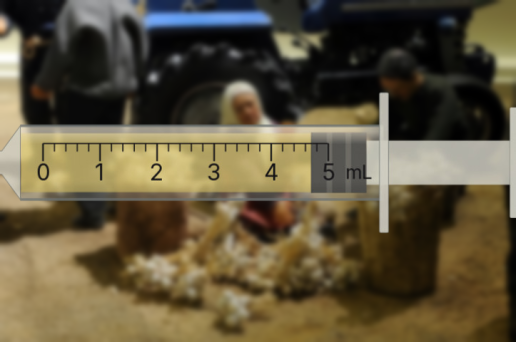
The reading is 4.7 mL
